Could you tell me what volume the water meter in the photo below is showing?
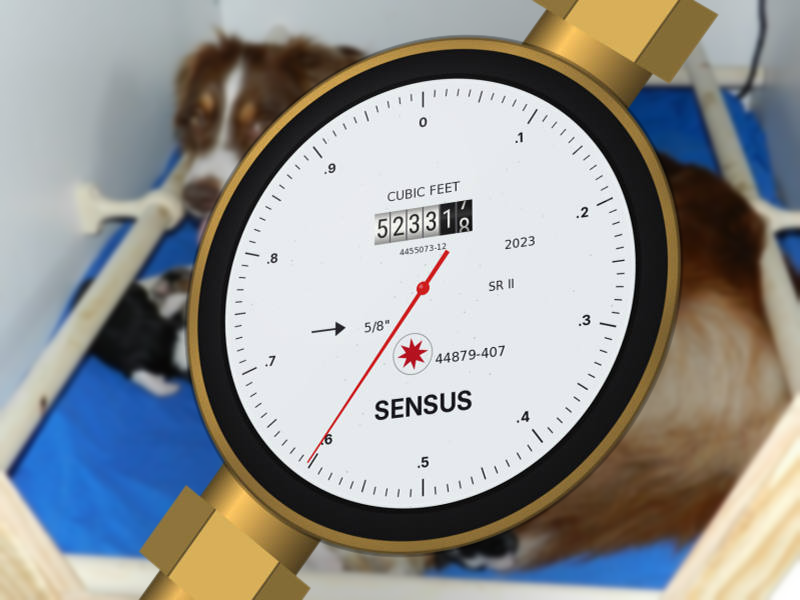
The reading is 523317.60 ft³
